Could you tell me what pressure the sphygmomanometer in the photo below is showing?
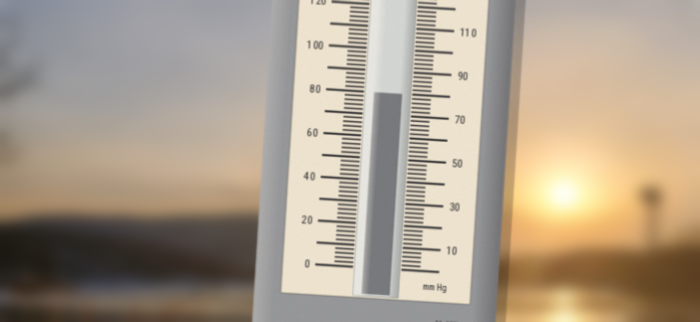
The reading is 80 mmHg
